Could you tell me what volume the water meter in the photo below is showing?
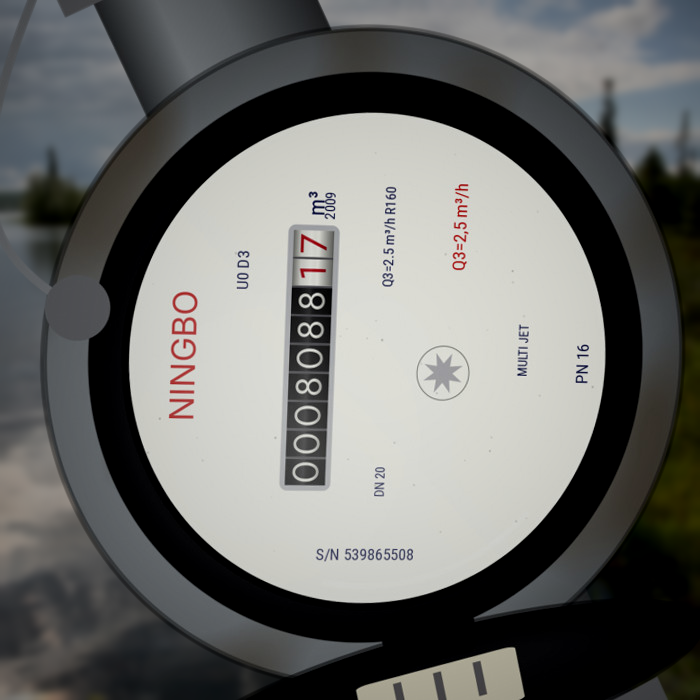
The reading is 8088.17 m³
